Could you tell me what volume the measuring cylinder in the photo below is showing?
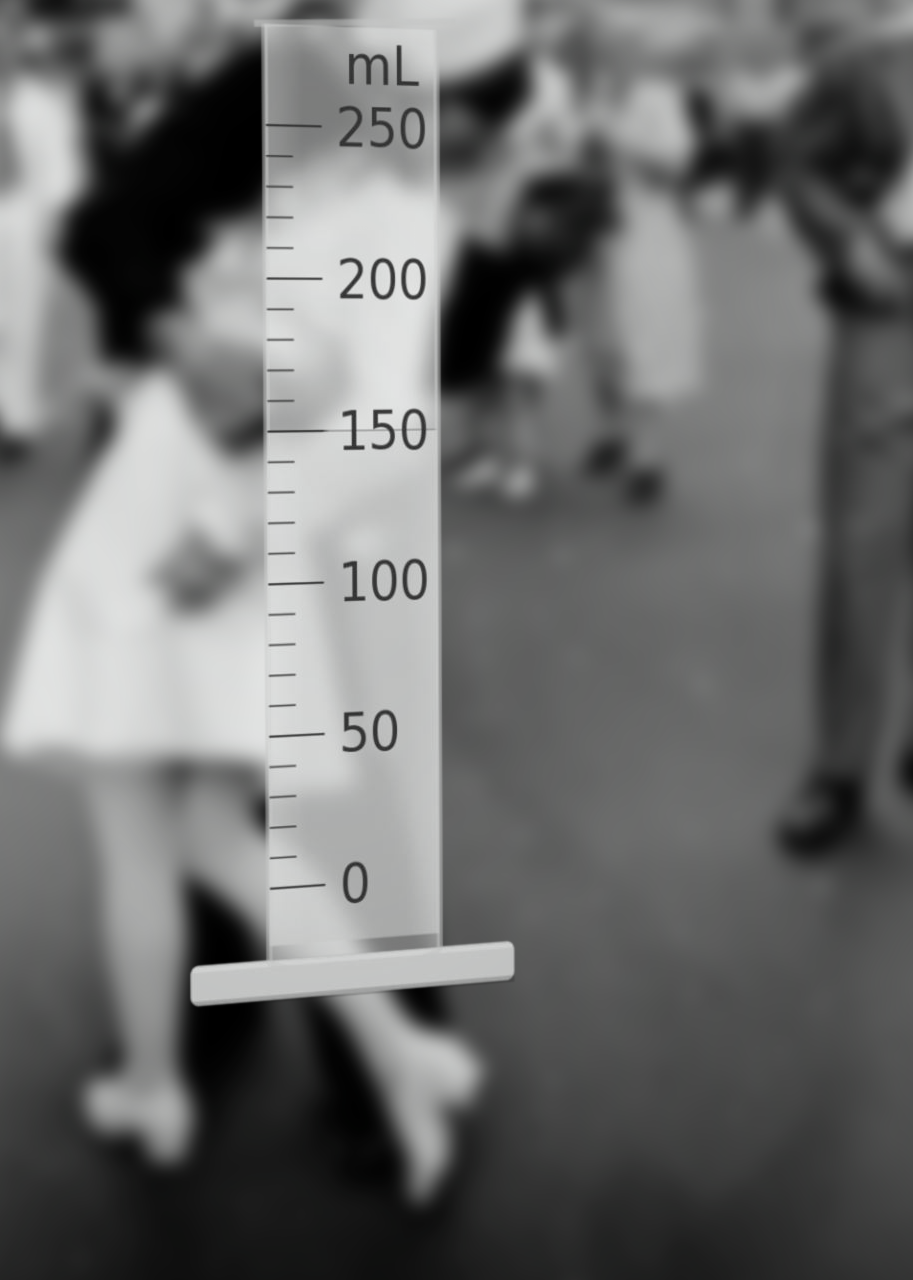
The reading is 150 mL
